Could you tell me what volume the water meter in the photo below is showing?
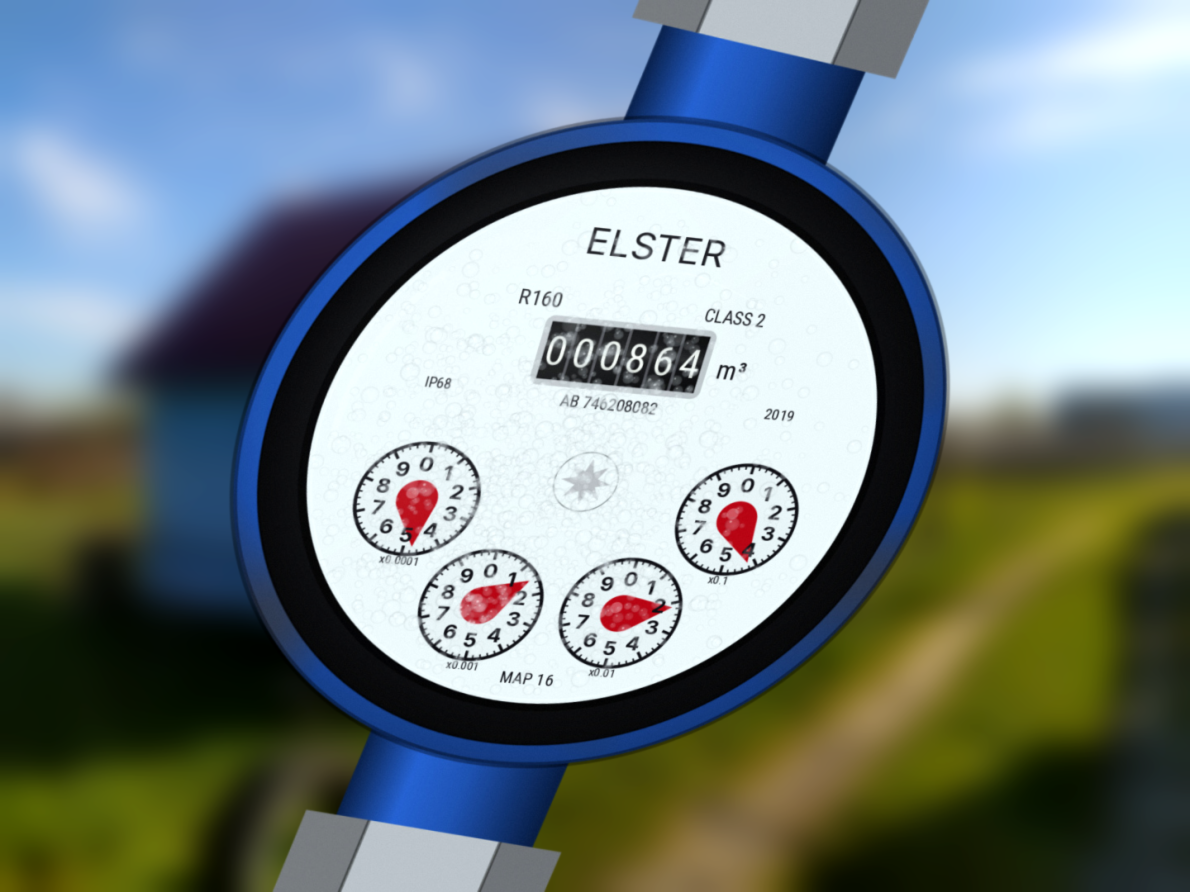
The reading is 864.4214 m³
